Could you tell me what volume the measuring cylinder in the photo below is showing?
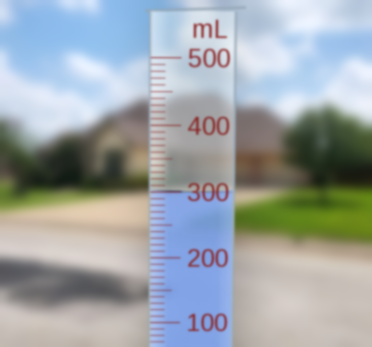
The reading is 300 mL
